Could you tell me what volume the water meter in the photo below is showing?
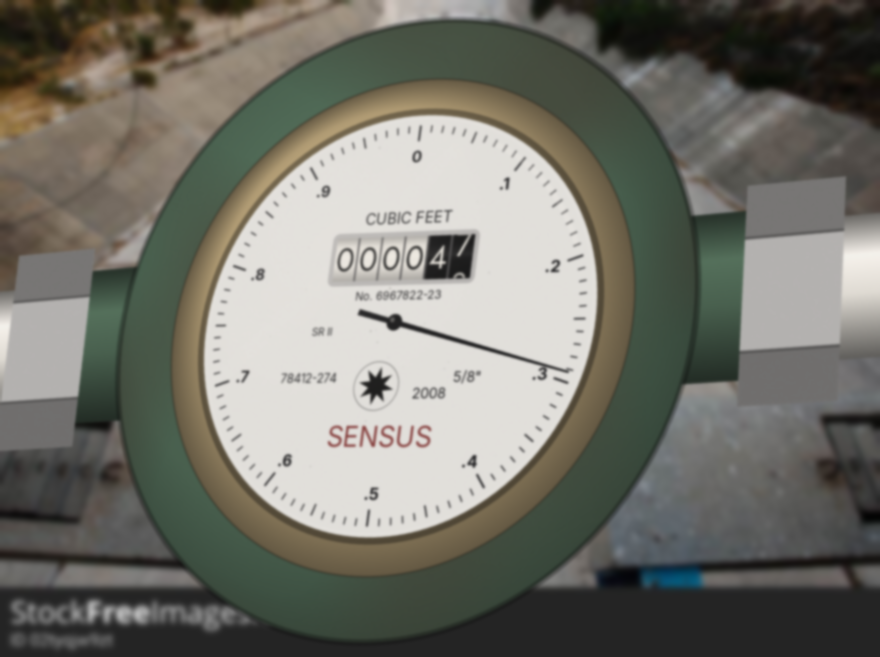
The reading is 47.29 ft³
